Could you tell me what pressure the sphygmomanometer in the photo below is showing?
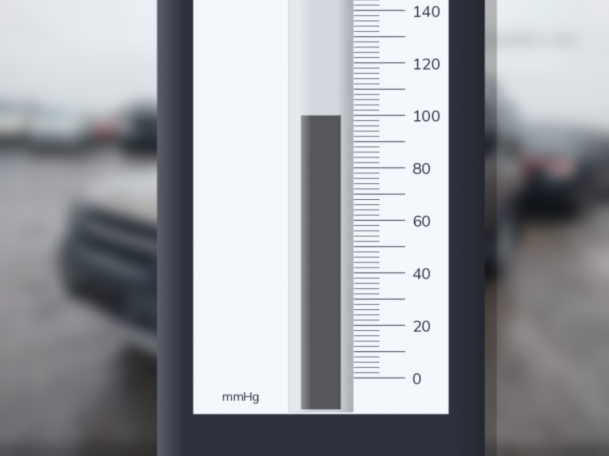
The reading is 100 mmHg
